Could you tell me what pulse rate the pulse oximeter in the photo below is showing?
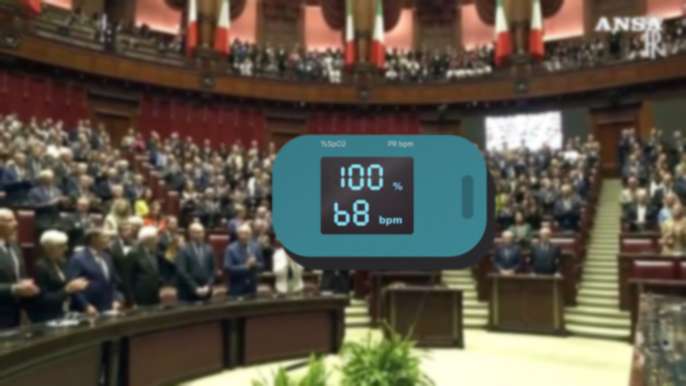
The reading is 68 bpm
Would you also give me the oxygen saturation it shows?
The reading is 100 %
